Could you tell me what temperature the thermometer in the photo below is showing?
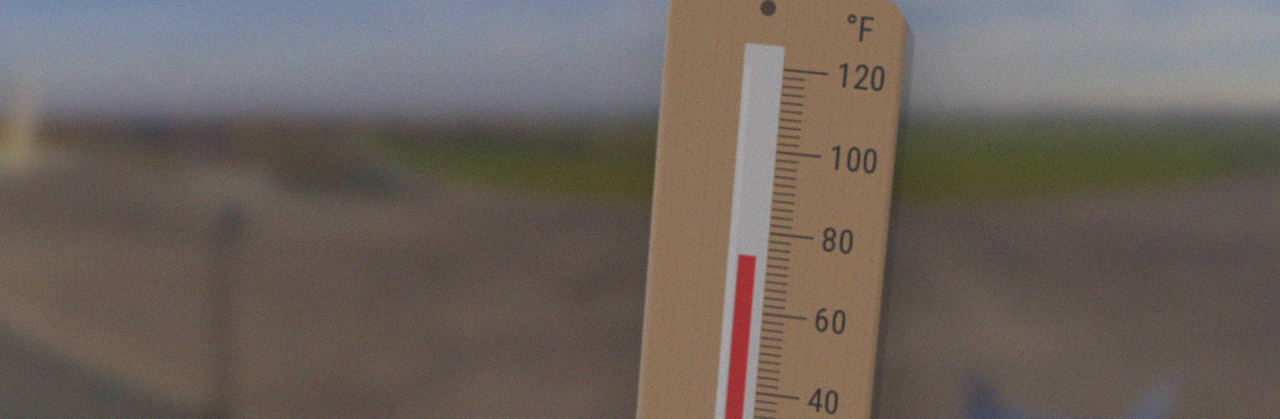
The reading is 74 °F
